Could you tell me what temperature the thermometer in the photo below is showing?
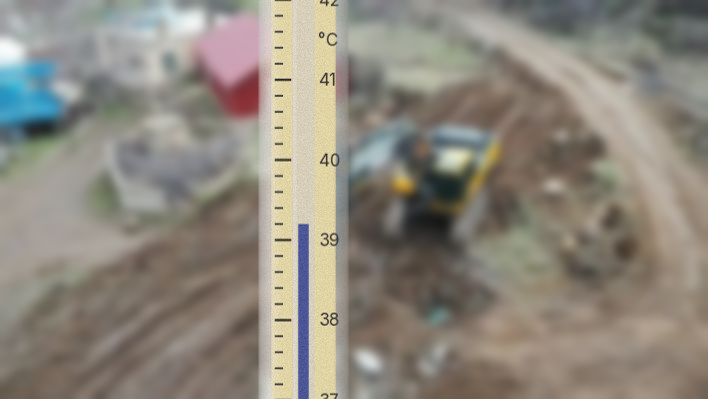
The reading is 39.2 °C
